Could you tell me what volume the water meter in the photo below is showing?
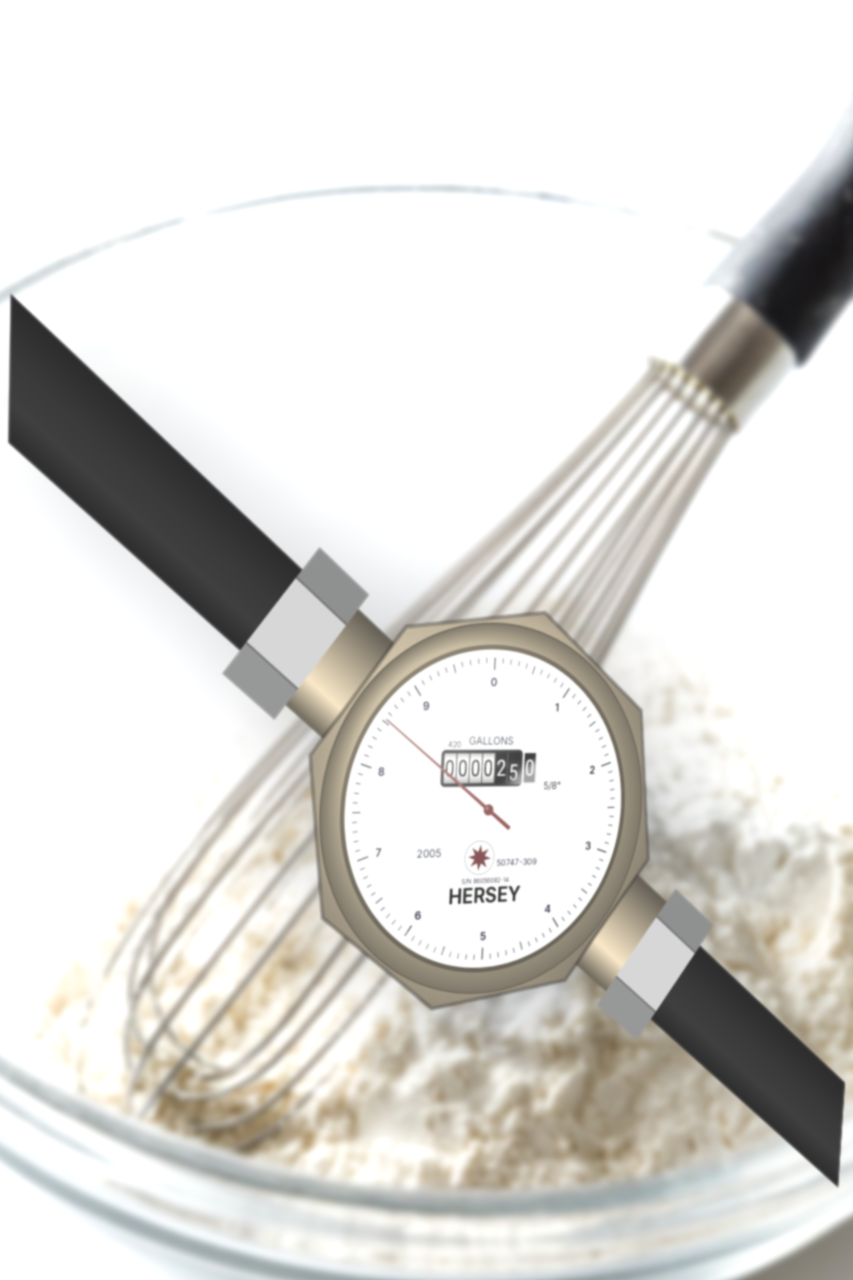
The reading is 248.5 gal
